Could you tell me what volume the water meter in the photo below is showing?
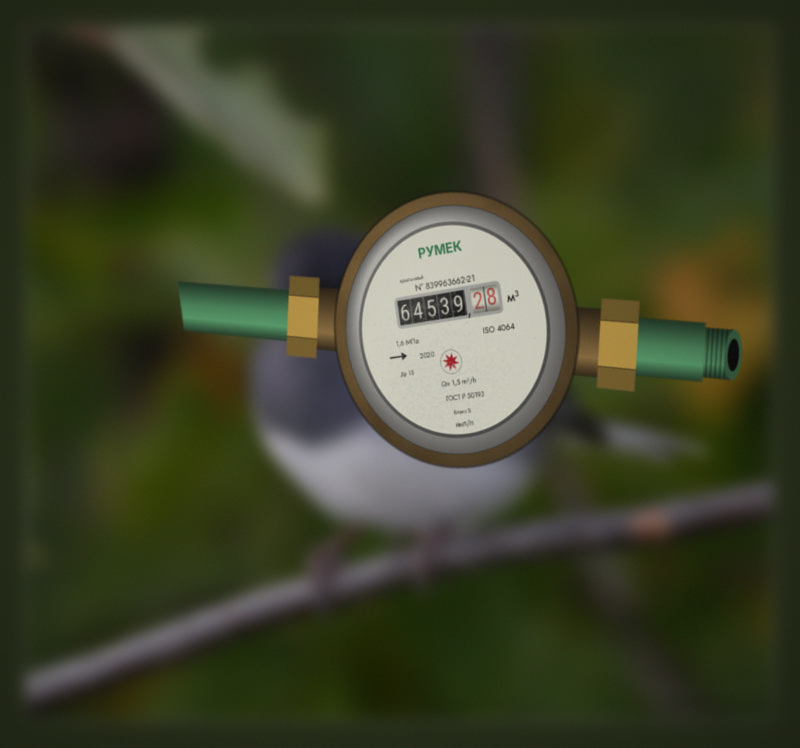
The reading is 64539.28 m³
